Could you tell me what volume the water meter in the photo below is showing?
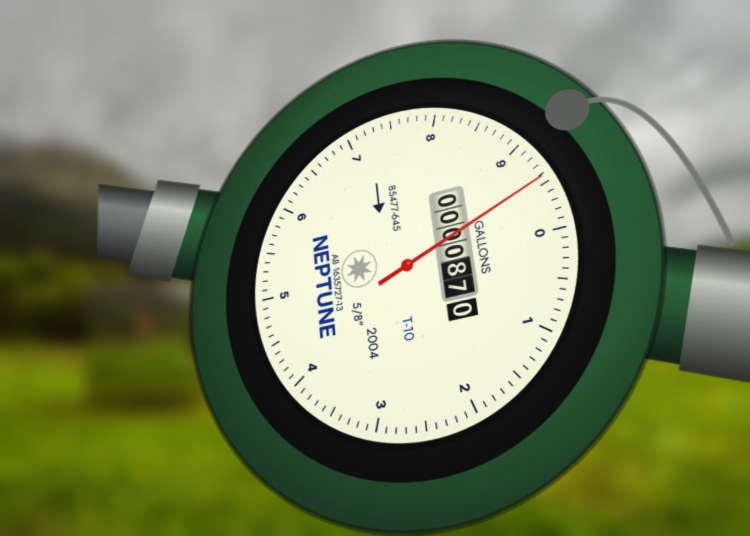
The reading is 869.4 gal
